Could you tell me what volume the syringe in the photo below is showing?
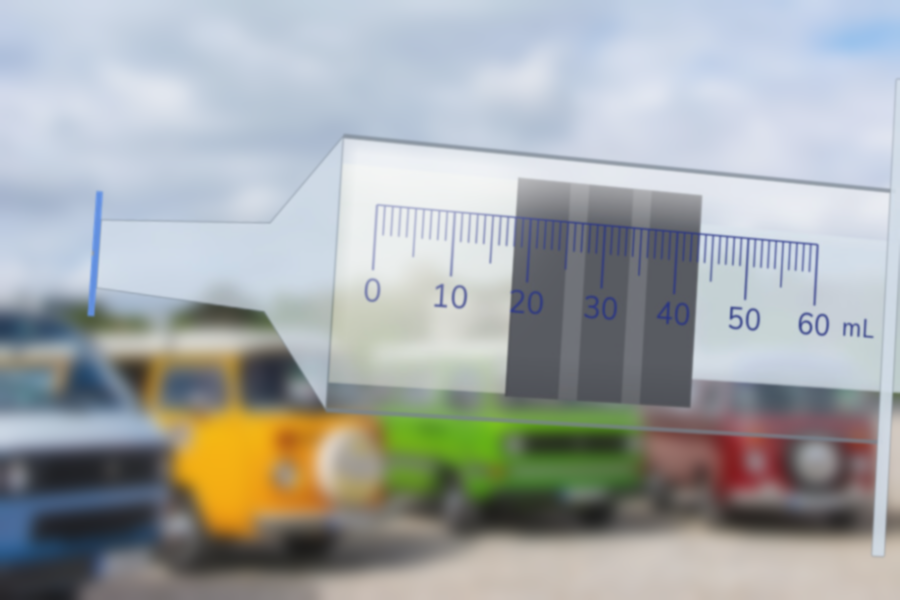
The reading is 18 mL
